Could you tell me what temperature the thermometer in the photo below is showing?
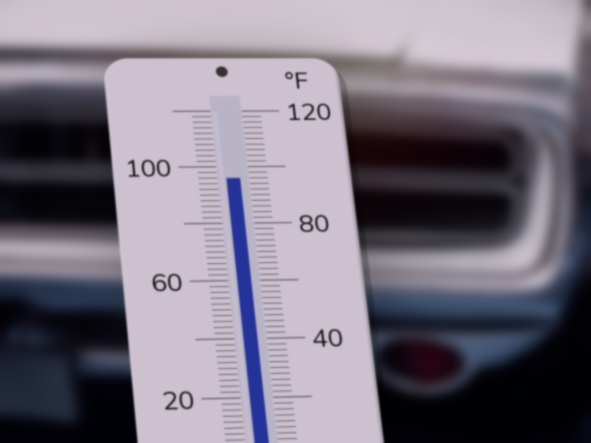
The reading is 96 °F
